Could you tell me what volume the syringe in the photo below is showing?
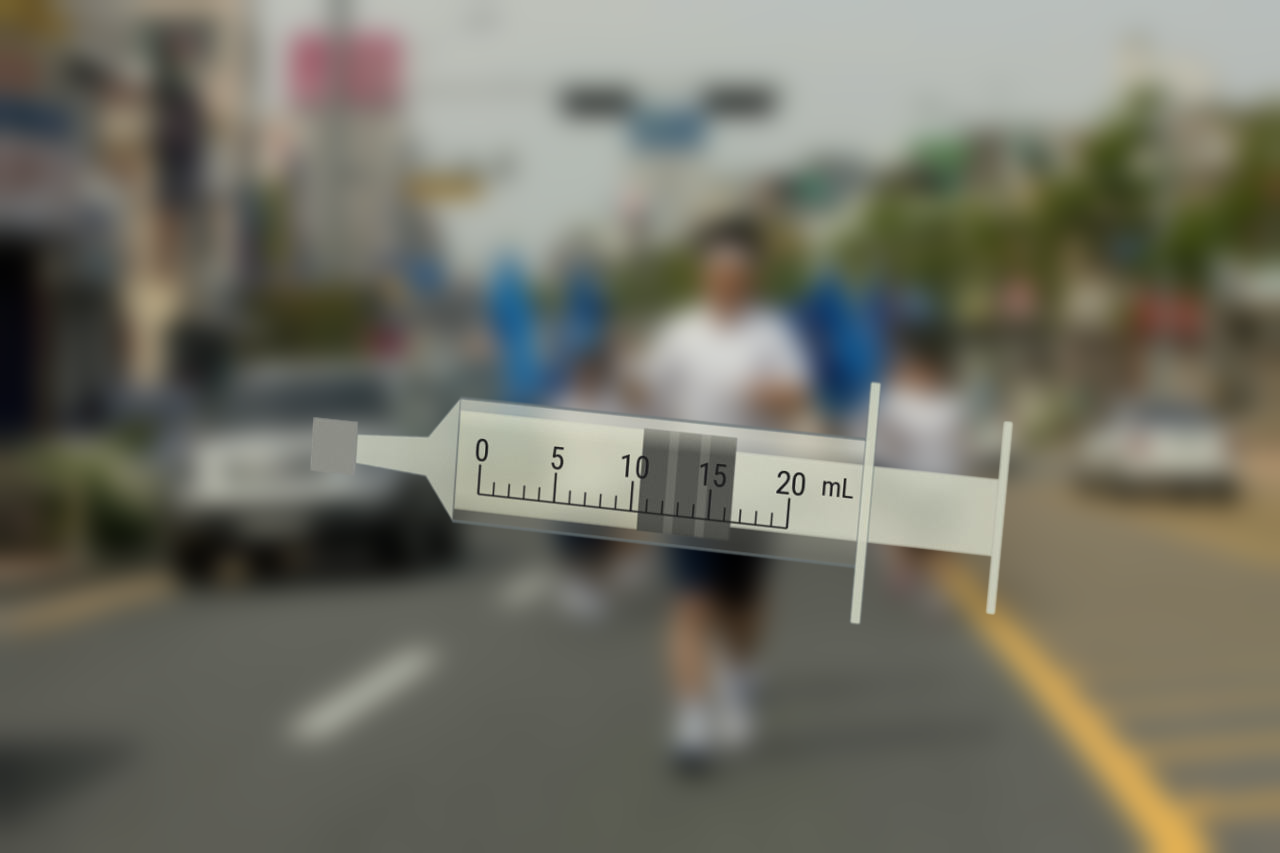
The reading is 10.5 mL
